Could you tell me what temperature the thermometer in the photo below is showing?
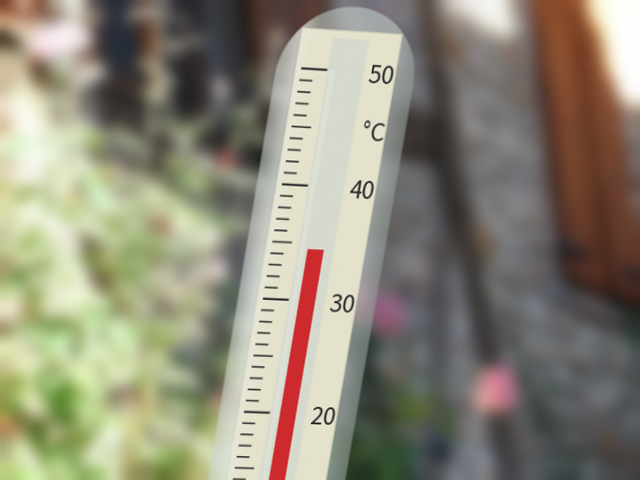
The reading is 34.5 °C
